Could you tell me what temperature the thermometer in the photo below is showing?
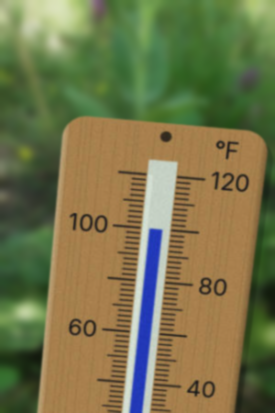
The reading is 100 °F
